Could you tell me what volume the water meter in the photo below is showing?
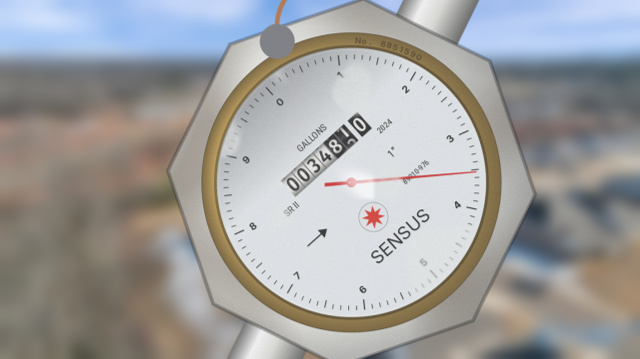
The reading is 34813.5 gal
